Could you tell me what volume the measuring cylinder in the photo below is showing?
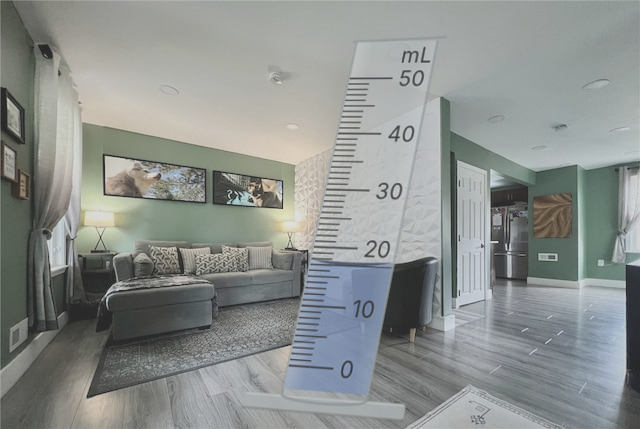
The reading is 17 mL
